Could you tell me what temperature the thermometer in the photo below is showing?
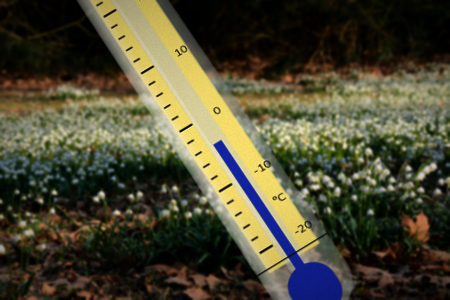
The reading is -4 °C
